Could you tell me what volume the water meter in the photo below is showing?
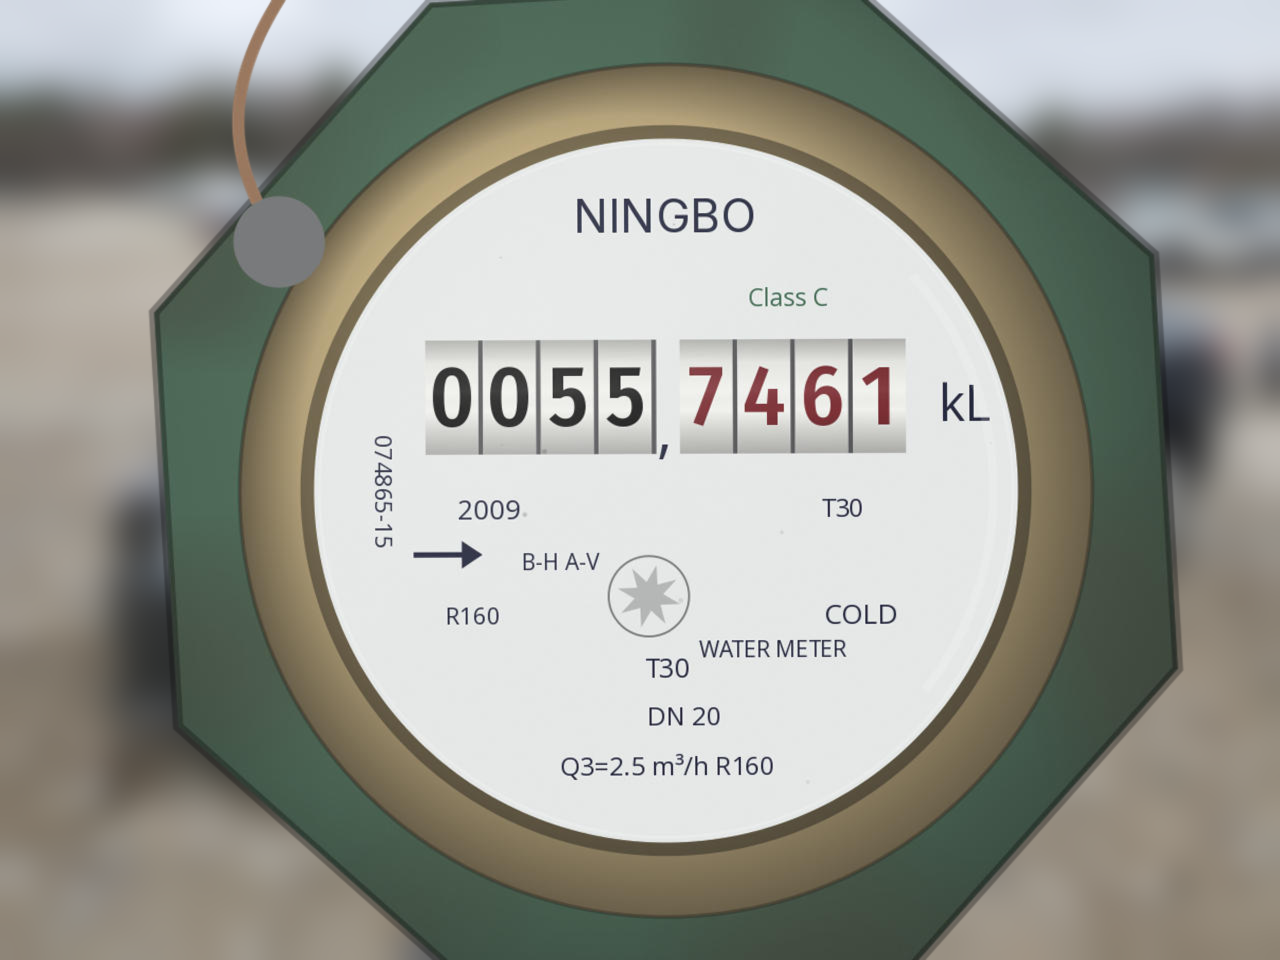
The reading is 55.7461 kL
